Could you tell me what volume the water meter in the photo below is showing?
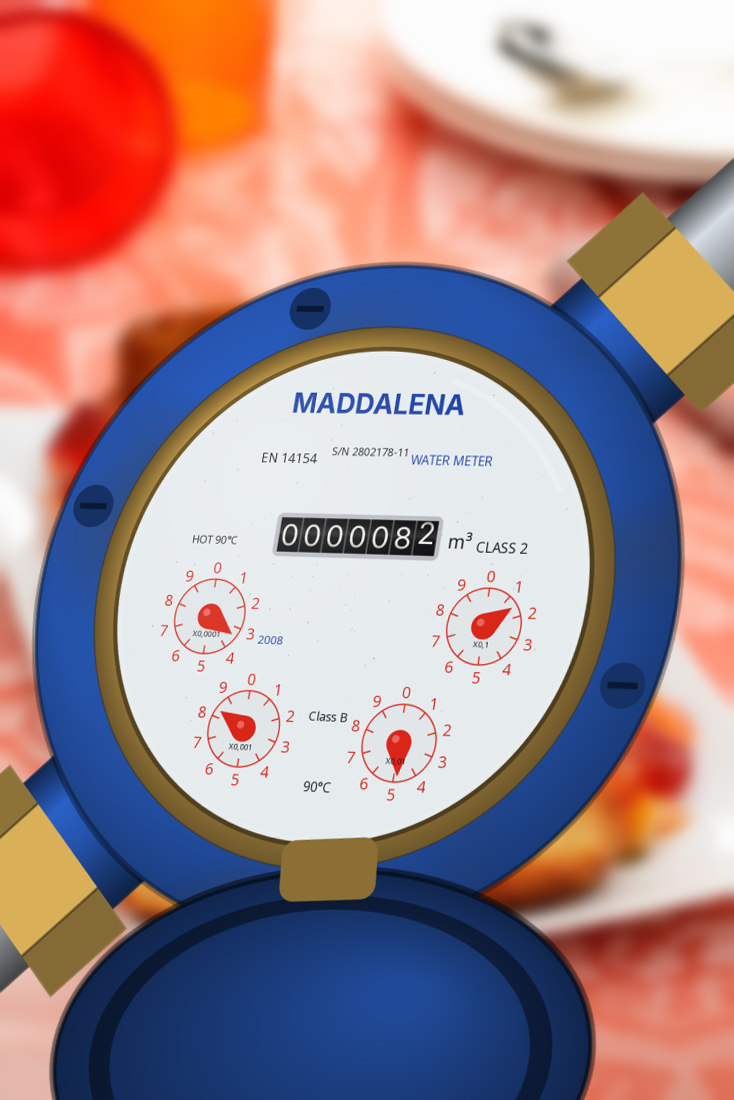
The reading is 82.1483 m³
